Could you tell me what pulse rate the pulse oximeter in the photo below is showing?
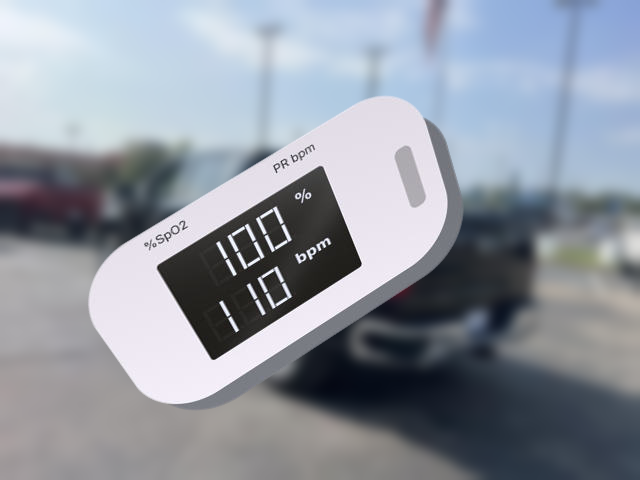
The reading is 110 bpm
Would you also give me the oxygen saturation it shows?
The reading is 100 %
